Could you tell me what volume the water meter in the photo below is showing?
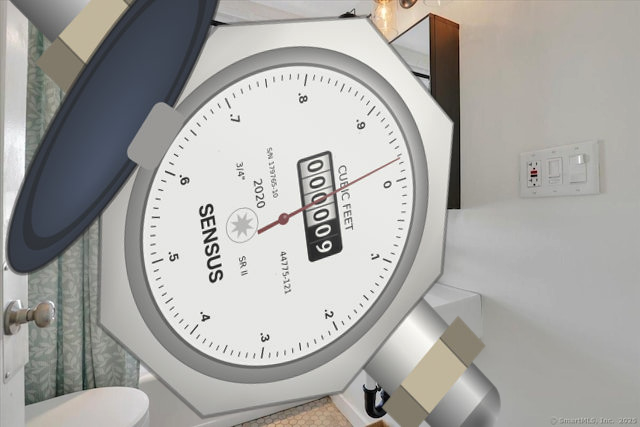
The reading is 8.97 ft³
